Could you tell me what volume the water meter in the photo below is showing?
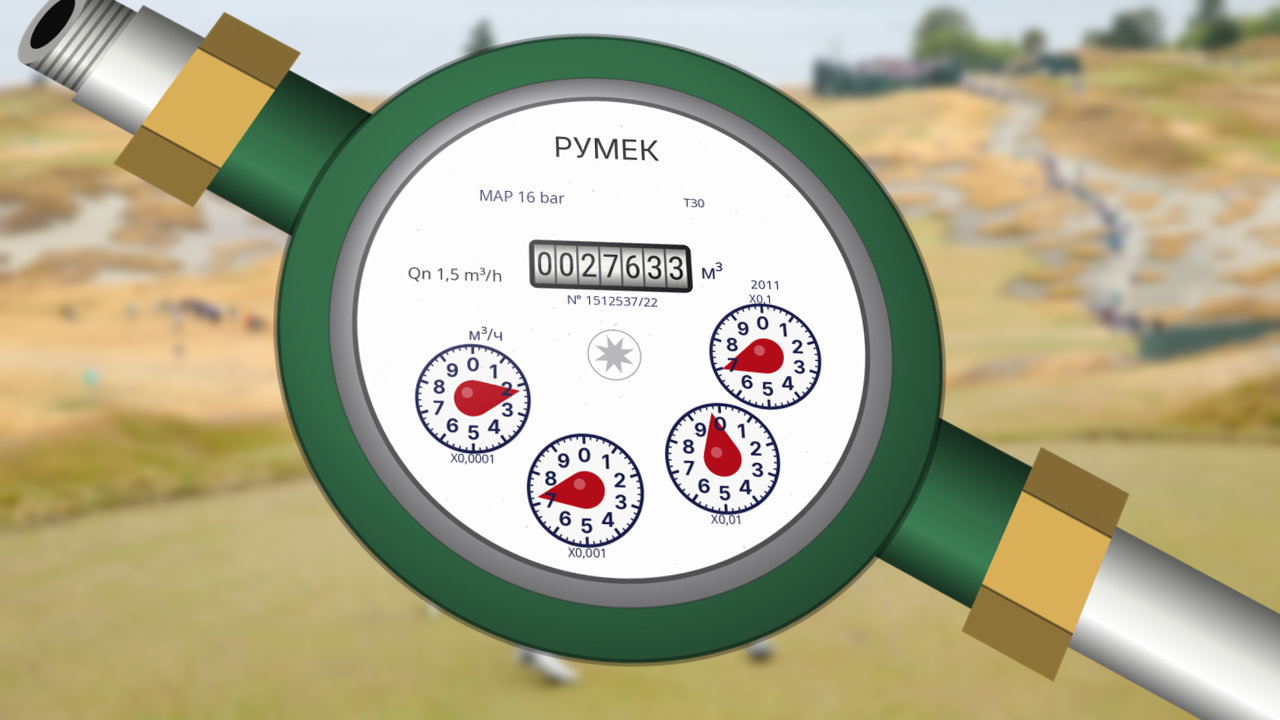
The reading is 27633.6972 m³
